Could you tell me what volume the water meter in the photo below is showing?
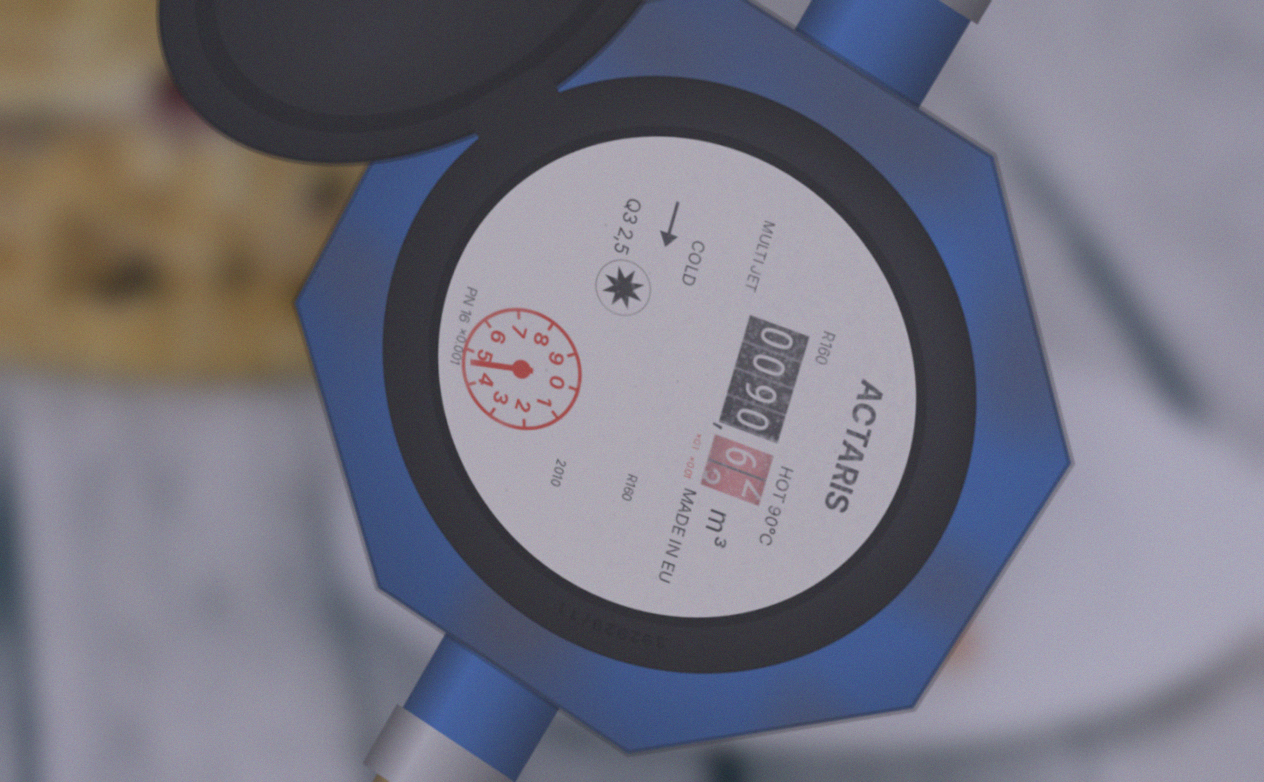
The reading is 90.624 m³
